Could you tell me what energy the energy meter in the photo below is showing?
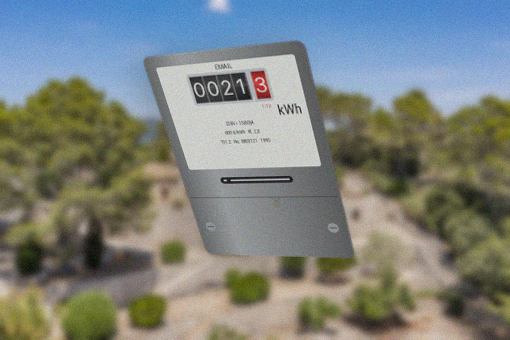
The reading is 21.3 kWh
